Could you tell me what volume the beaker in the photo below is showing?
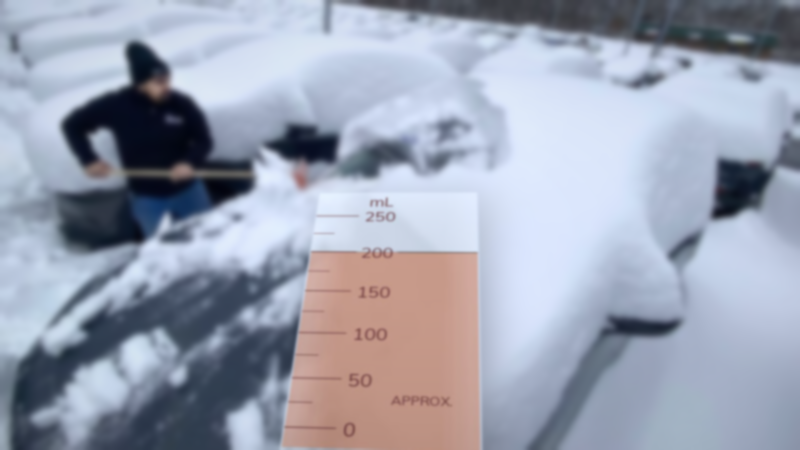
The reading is 200 mL
